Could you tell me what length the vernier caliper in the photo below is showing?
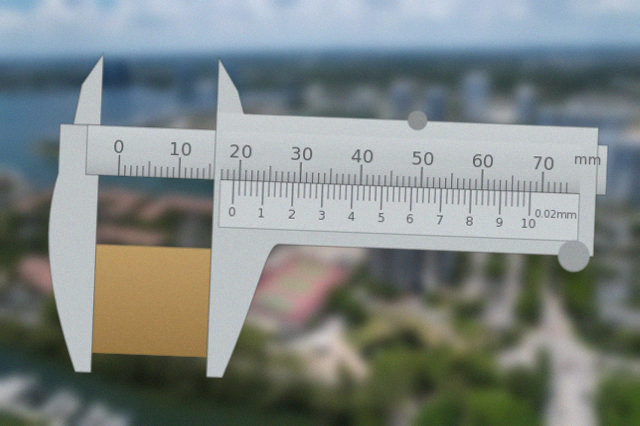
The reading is 19.0 mm
